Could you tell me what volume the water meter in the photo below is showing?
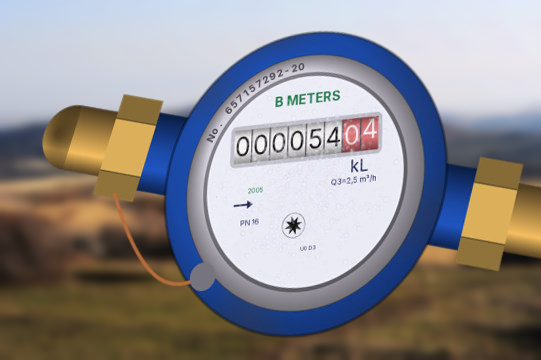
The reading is 54.04 kL
